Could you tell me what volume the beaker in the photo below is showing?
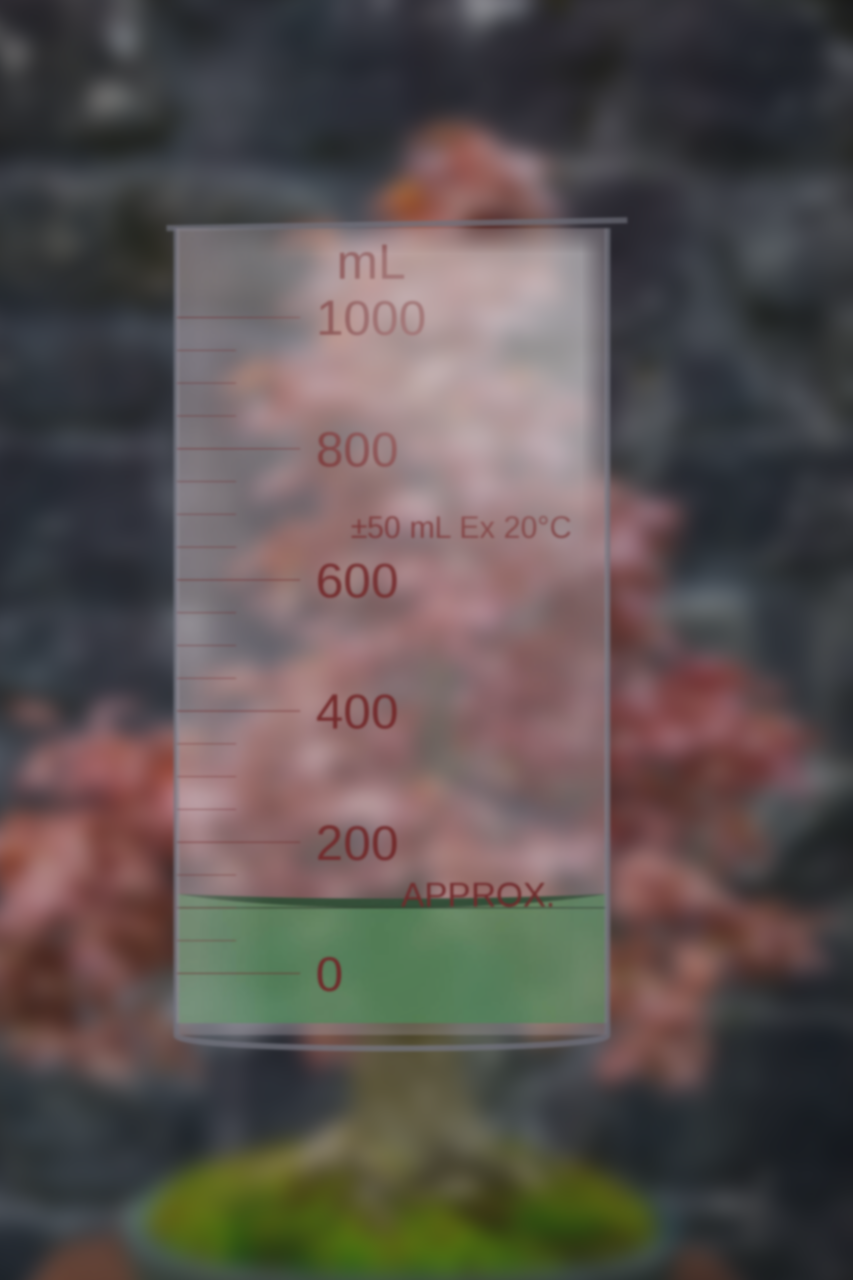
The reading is 100 mL
